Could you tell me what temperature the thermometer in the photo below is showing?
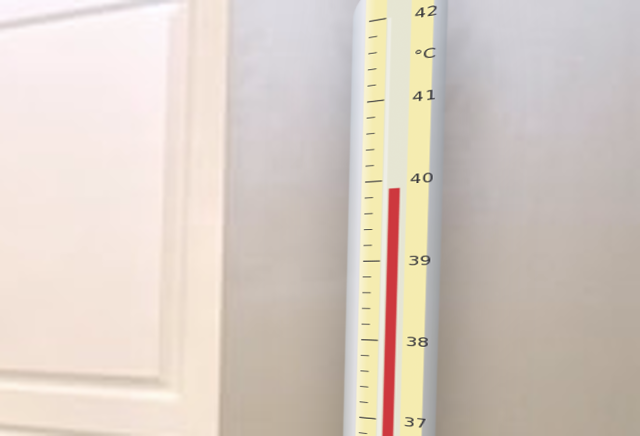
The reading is 39.9 °C
